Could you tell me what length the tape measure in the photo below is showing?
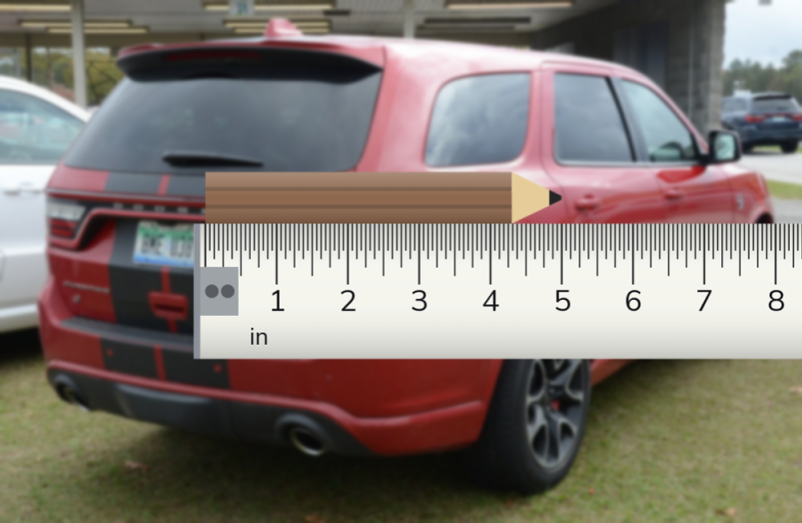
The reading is 5 in
